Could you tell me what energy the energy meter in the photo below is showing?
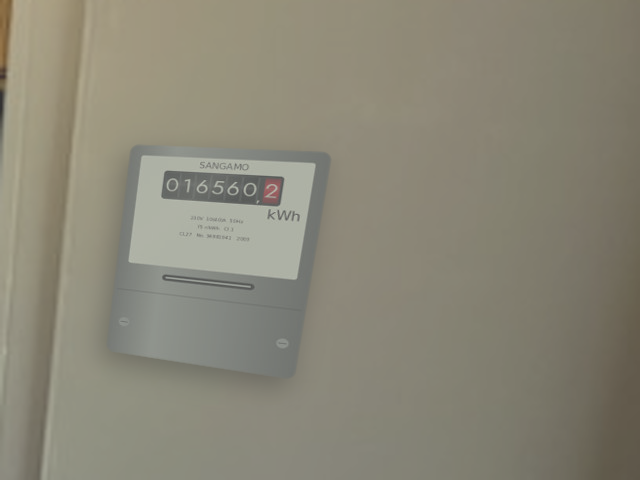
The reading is 16560.2 kWh
